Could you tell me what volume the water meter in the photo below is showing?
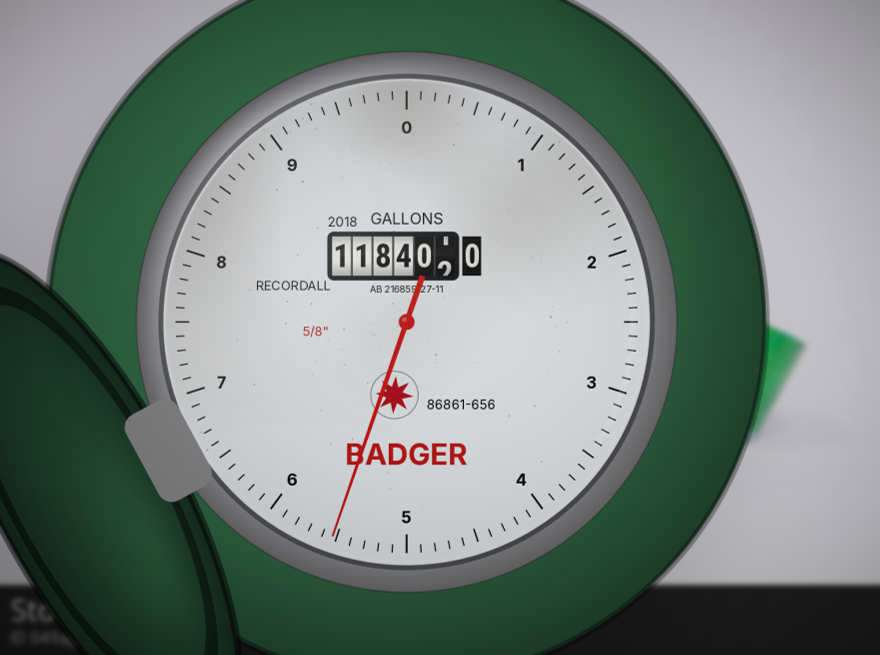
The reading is 1184015.5 gal
